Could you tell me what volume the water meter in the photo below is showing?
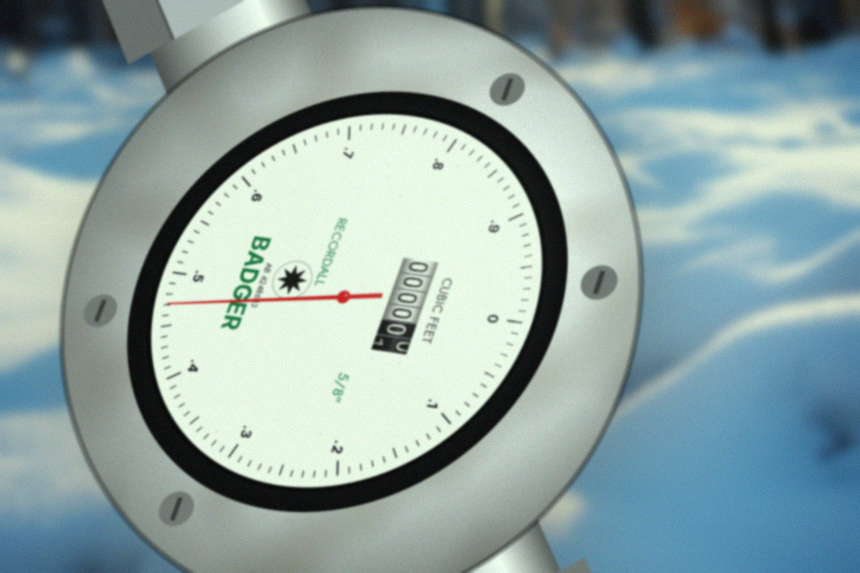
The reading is 0.47 ft³
